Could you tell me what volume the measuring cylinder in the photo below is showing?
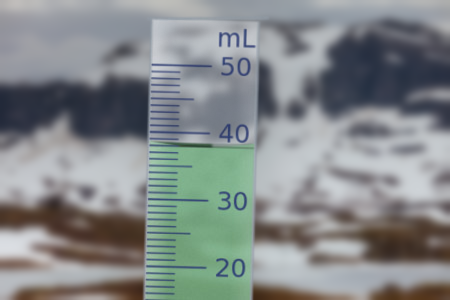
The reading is 38 mL
